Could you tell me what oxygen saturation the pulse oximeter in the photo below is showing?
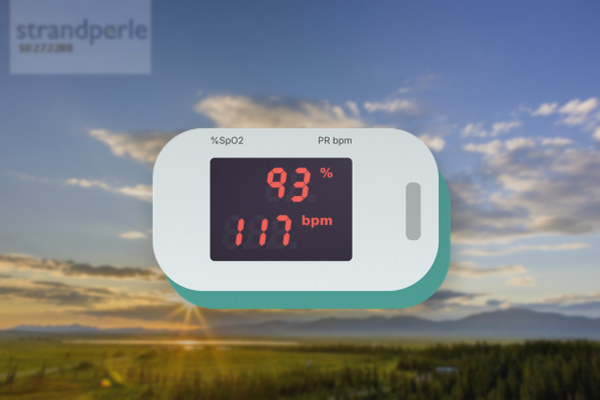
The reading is 93 %
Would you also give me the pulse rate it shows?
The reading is 117 bpm
